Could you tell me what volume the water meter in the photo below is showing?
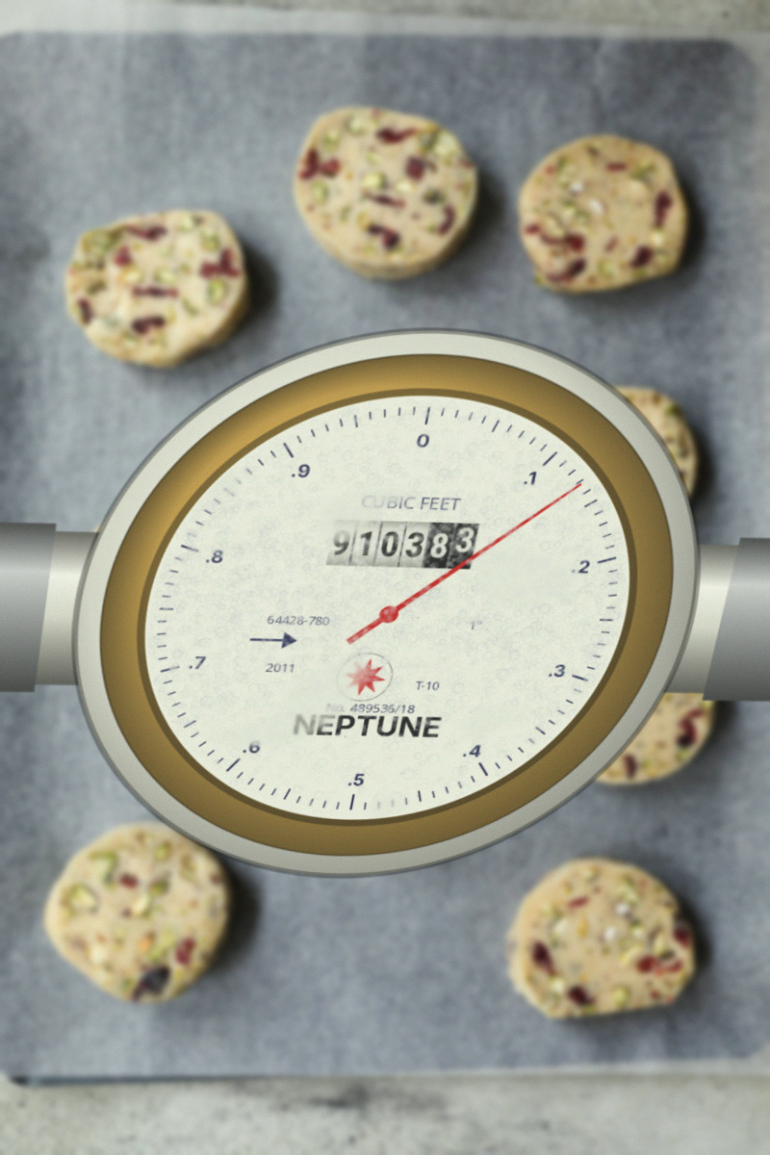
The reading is 910383.13 ft³
